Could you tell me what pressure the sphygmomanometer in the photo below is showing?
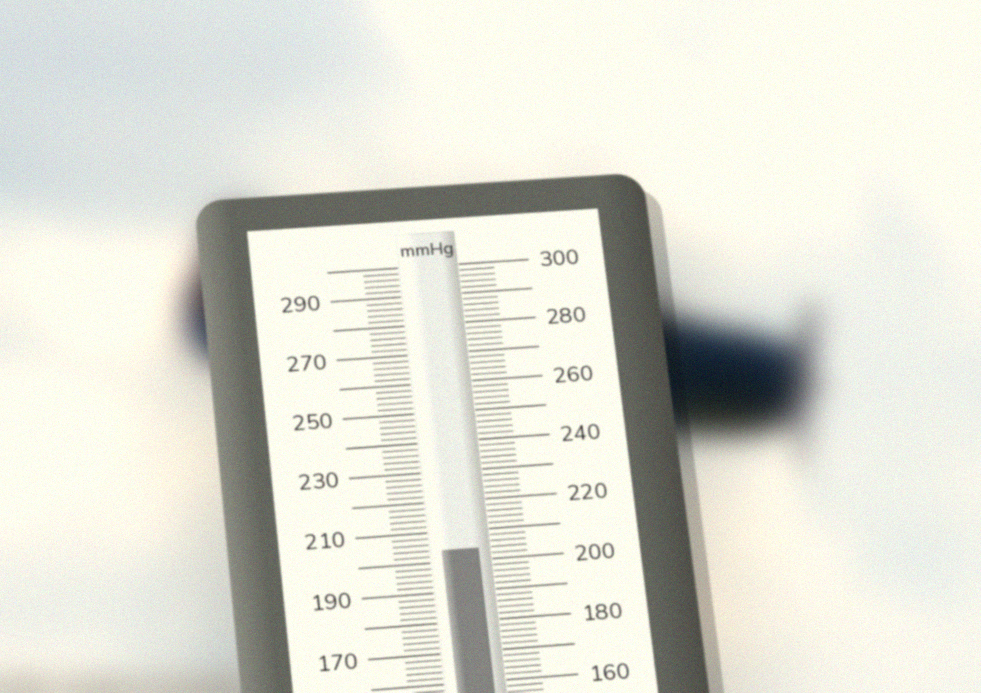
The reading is 204 mmHg
